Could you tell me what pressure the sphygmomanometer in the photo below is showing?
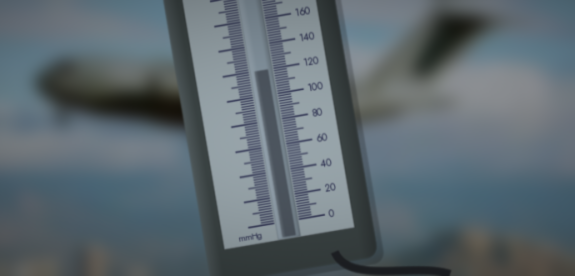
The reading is 120 mmHg
